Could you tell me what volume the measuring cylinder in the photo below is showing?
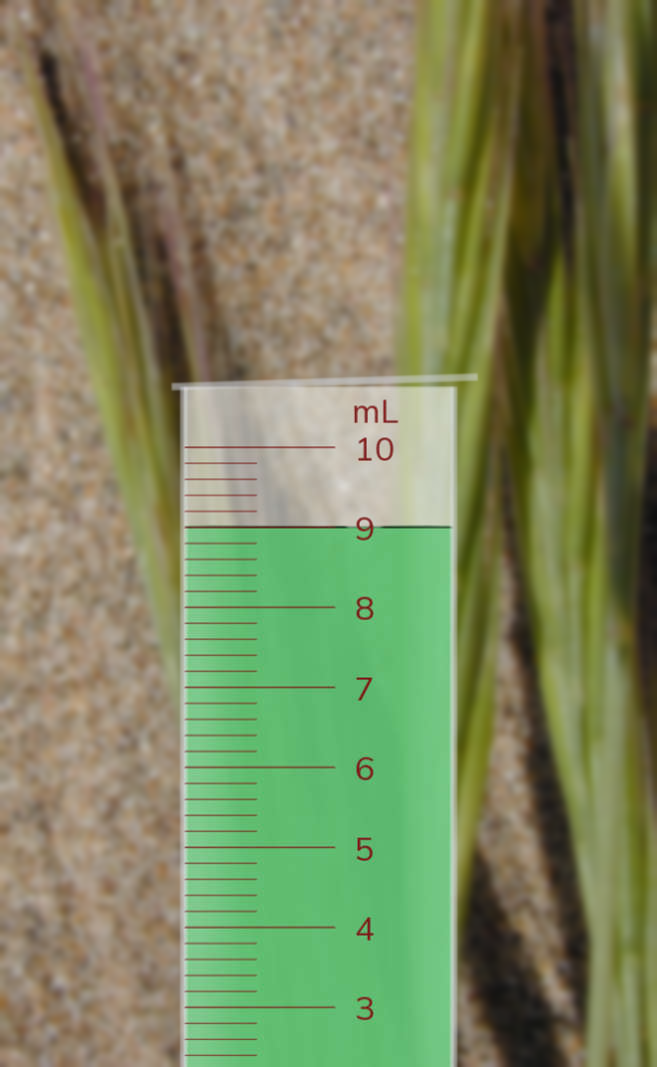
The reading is 9 mL
